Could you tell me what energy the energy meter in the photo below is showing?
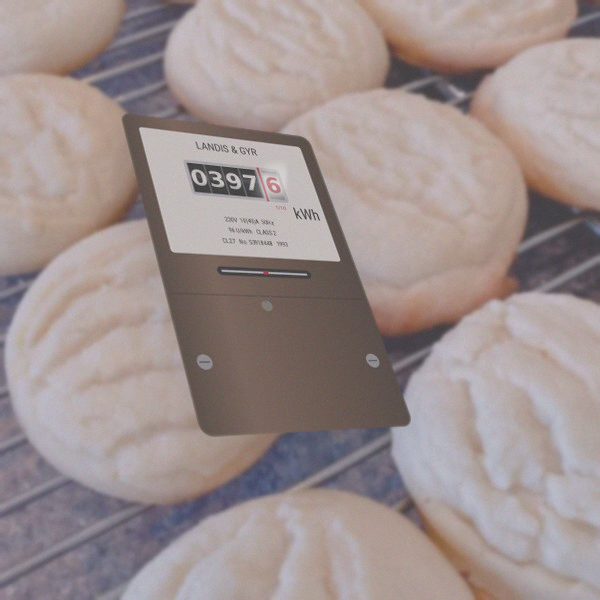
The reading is 397.6 kWh
